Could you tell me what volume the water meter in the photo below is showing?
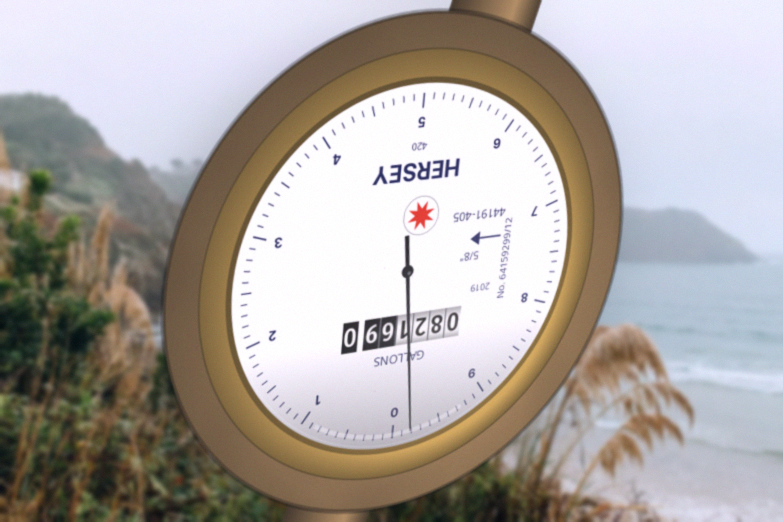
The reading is 821689.8 gal
